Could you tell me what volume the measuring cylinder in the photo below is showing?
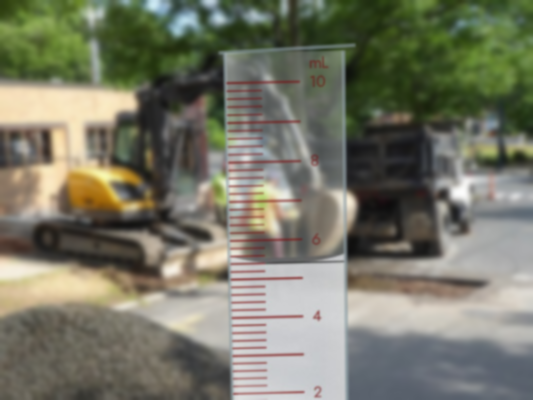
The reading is 5.4 mL
